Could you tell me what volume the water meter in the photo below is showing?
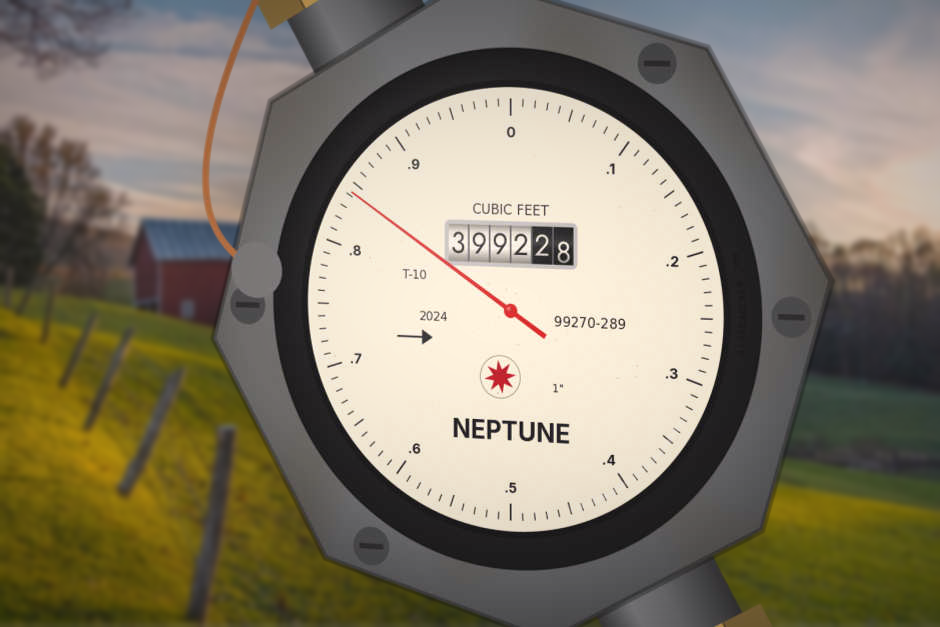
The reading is 399227.84 ft³
